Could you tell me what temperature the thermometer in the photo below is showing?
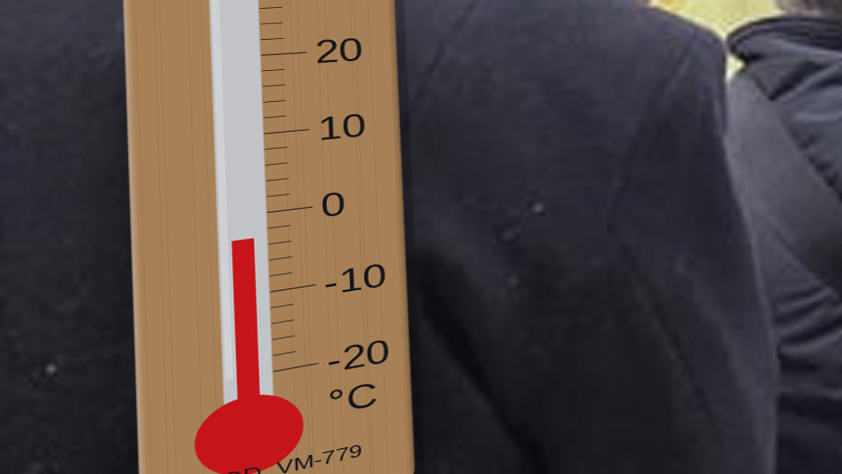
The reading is -3 °C
